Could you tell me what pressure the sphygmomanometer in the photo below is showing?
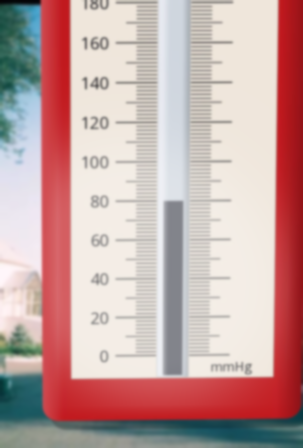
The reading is 80 mmHg
